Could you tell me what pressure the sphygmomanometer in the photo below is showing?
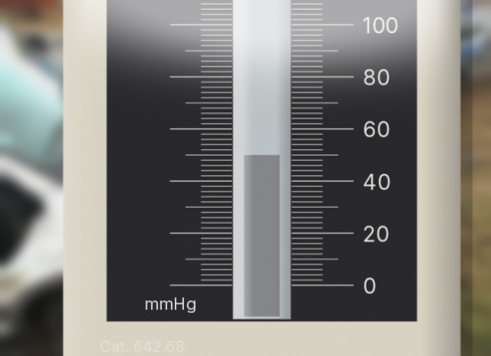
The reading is 50 mmHg
